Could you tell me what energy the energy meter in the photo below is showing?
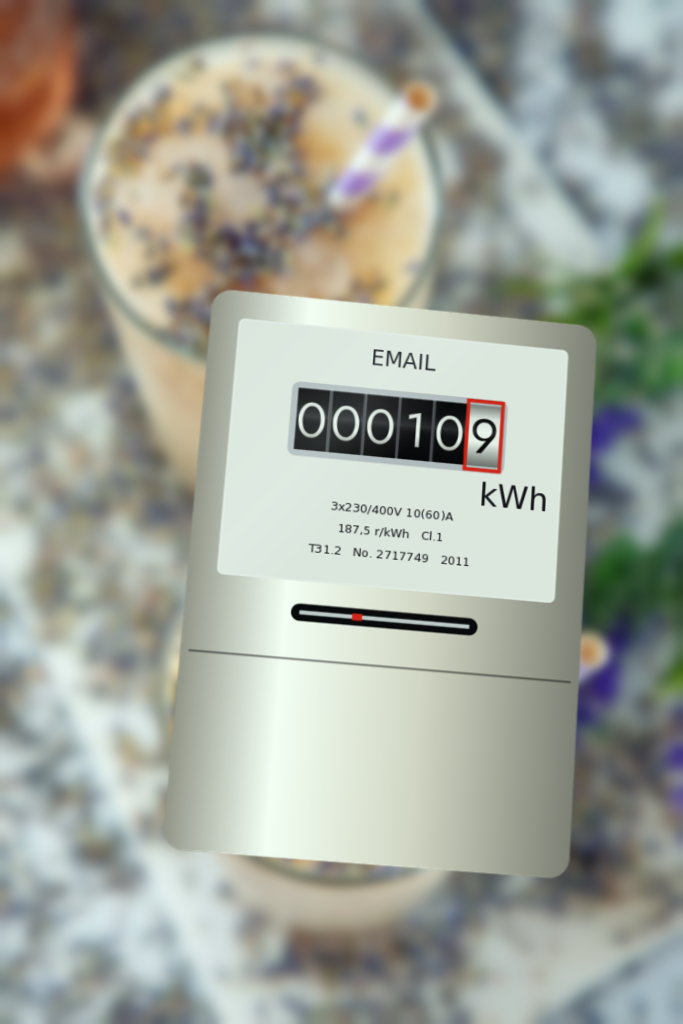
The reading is 10.9 kWh
